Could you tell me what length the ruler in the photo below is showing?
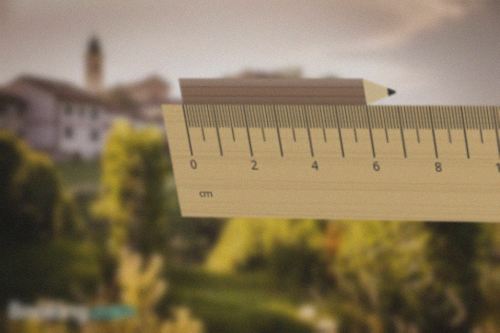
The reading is 7 cm
